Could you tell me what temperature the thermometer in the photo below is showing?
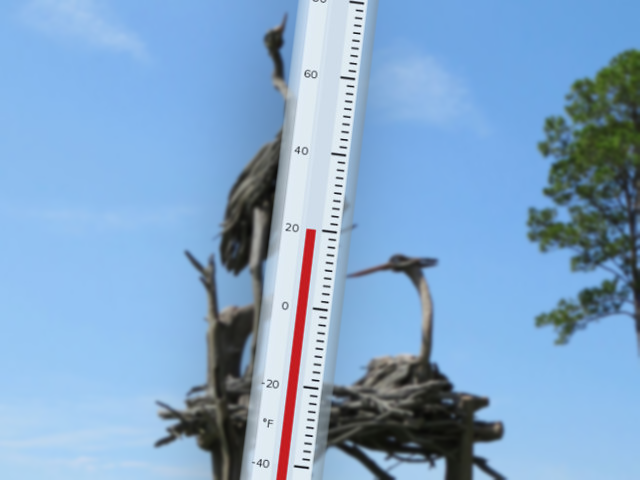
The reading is 20 °F
